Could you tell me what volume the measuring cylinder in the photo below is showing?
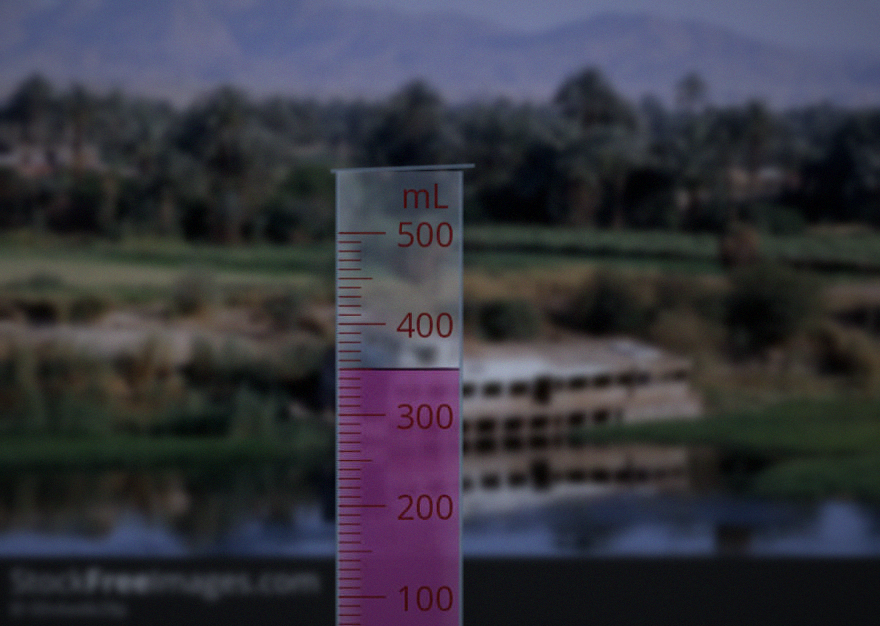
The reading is 350 mL
